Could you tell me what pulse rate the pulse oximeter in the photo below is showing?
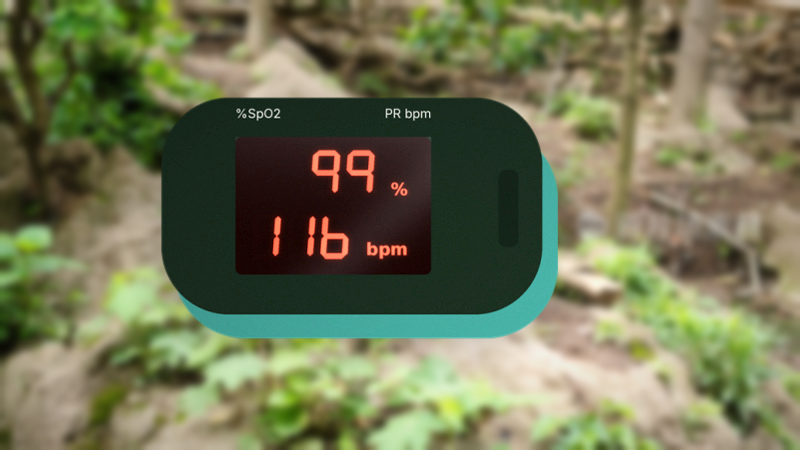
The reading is 116 bpm
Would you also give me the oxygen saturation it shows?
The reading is 99 %
